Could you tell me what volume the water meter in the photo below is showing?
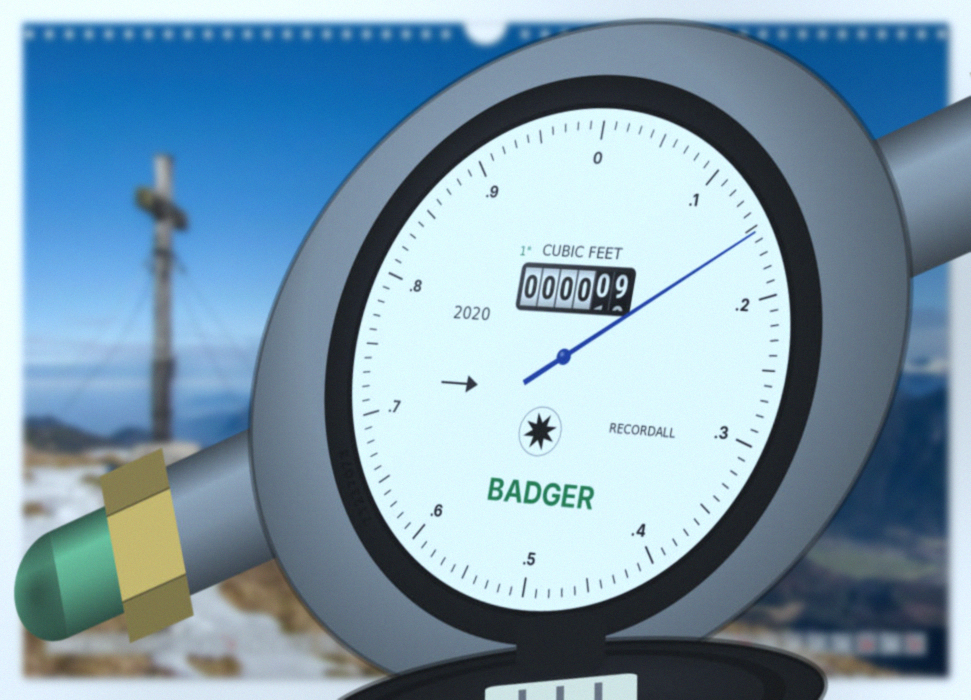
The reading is 9.15 ft³
